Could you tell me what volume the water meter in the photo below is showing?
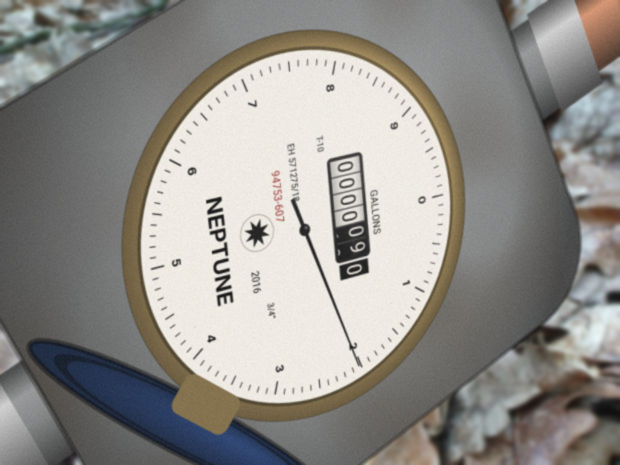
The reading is 92.0 gal
